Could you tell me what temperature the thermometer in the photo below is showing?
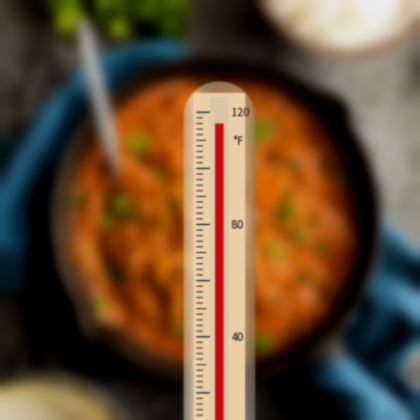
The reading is 116 °F
